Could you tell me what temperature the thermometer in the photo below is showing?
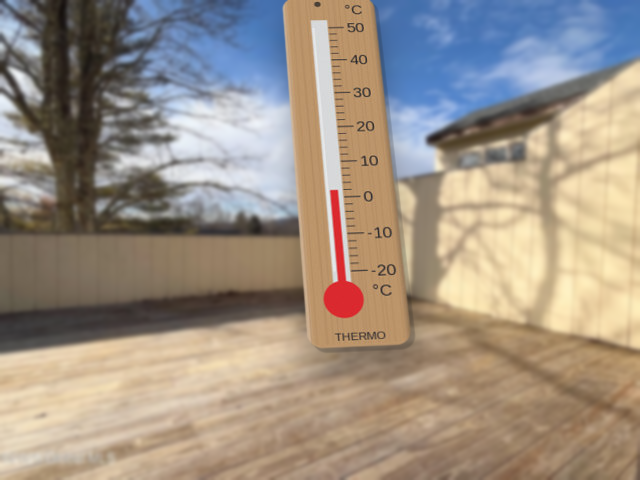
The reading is 2 °C
